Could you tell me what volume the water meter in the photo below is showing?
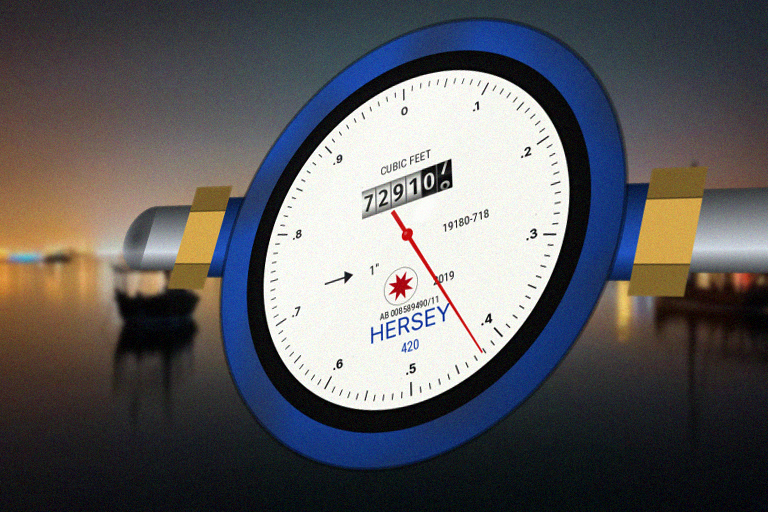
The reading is 729107.42 ft³
